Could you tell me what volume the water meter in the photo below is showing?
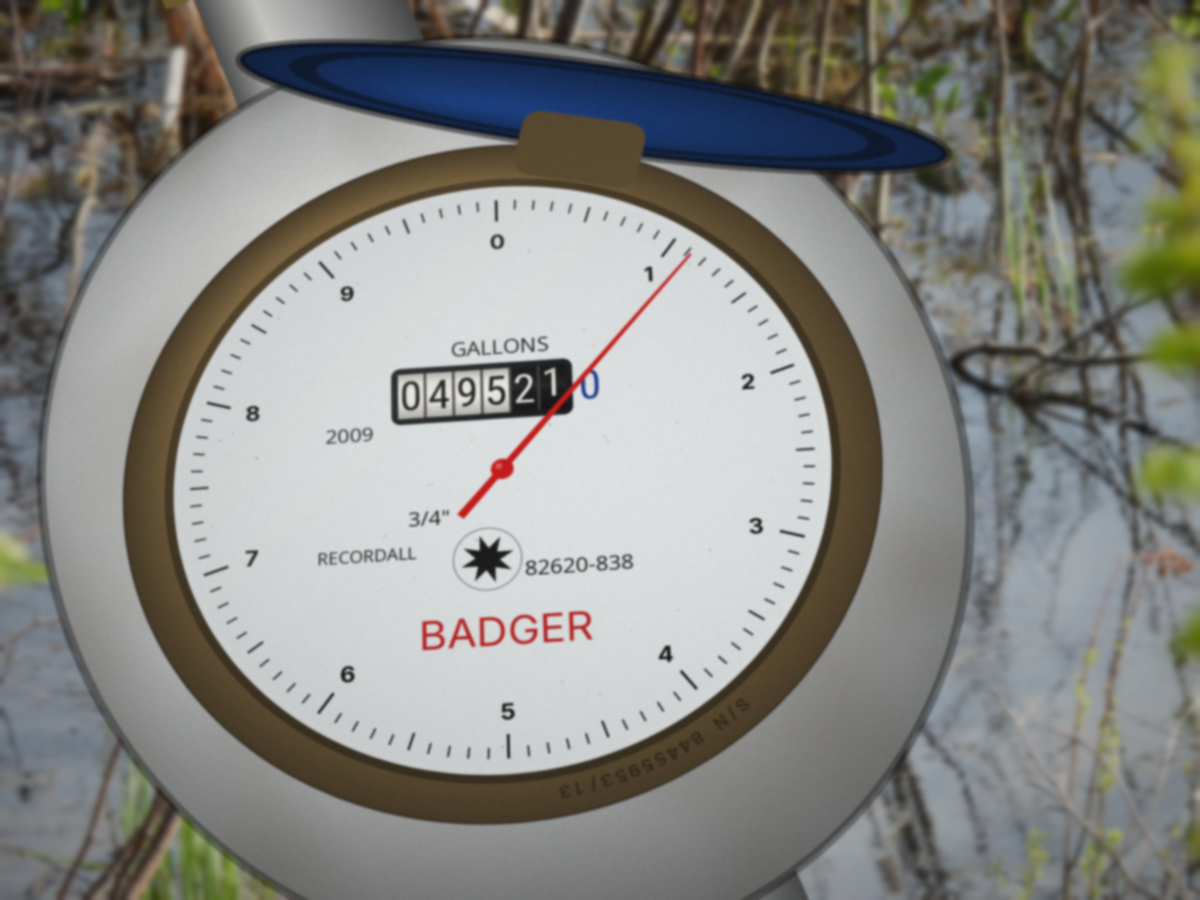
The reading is 495211.1 gal
